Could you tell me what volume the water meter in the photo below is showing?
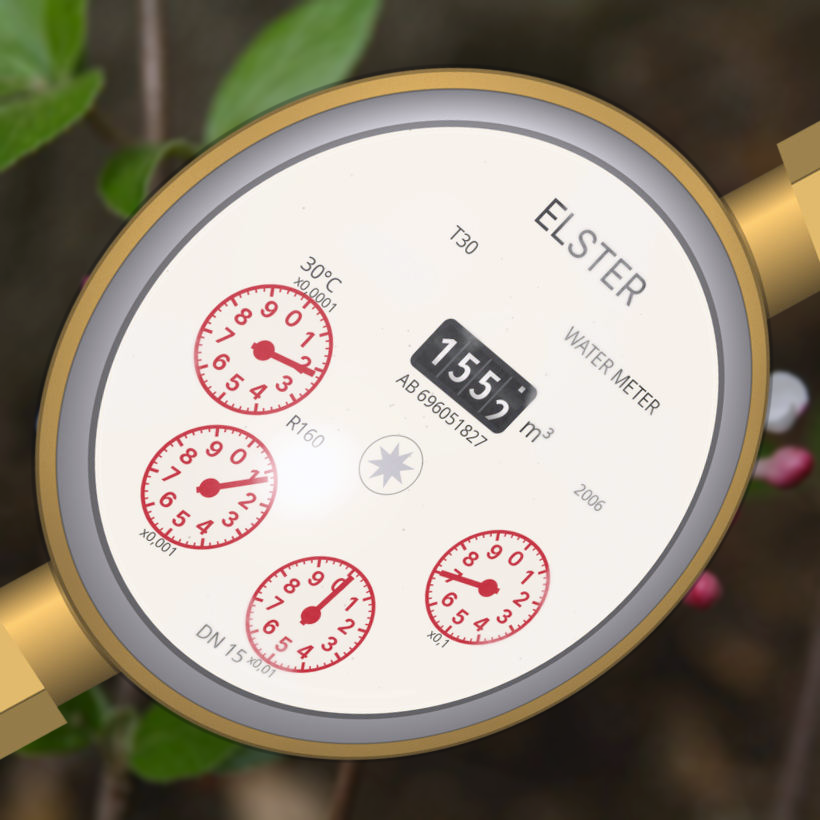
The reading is 1551.7012 m³
